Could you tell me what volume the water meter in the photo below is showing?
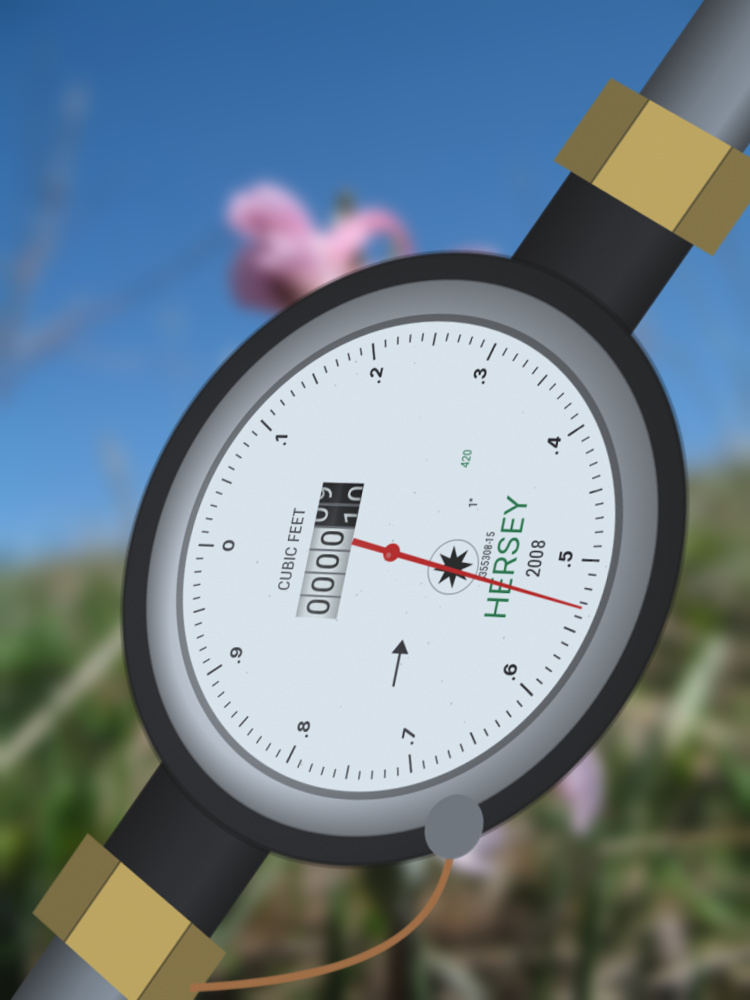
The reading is 9.53 ft³
